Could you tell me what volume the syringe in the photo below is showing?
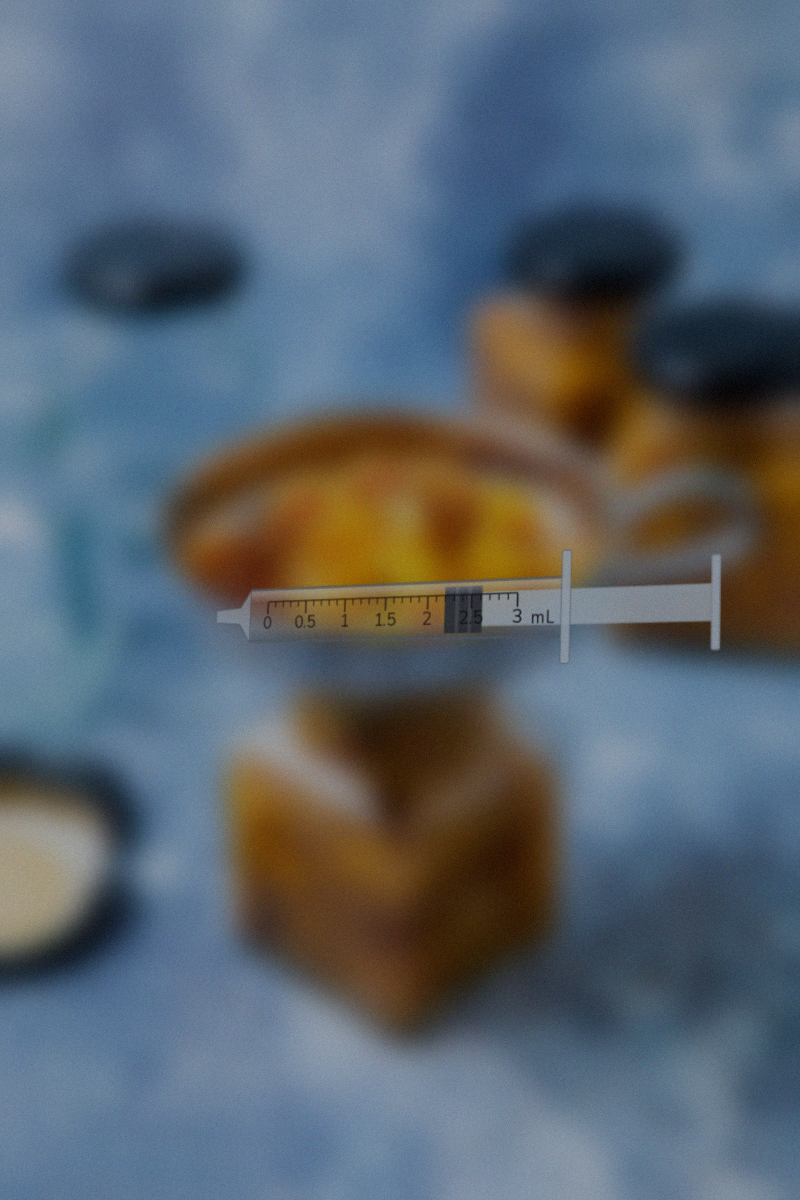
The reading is 2.2 mL
